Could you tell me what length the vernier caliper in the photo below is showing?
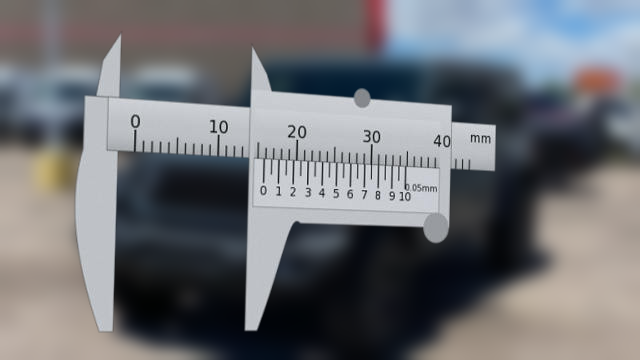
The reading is 15.8 mm
